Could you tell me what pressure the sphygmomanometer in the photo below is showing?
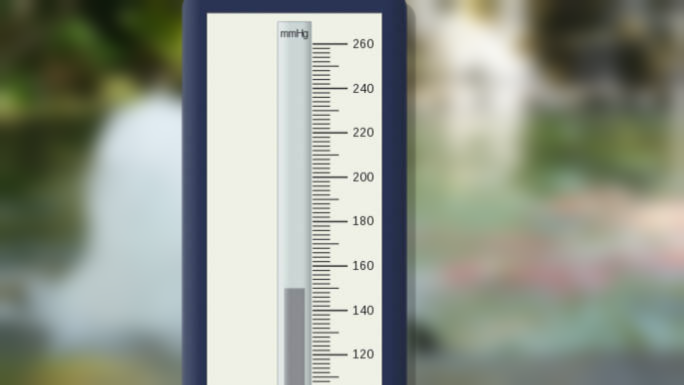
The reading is 150 mmHg
